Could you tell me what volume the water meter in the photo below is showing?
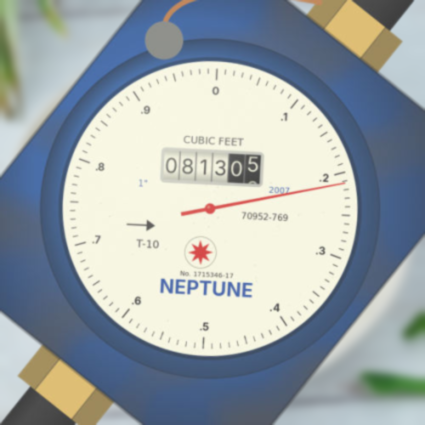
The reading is 81305.21 ft³
